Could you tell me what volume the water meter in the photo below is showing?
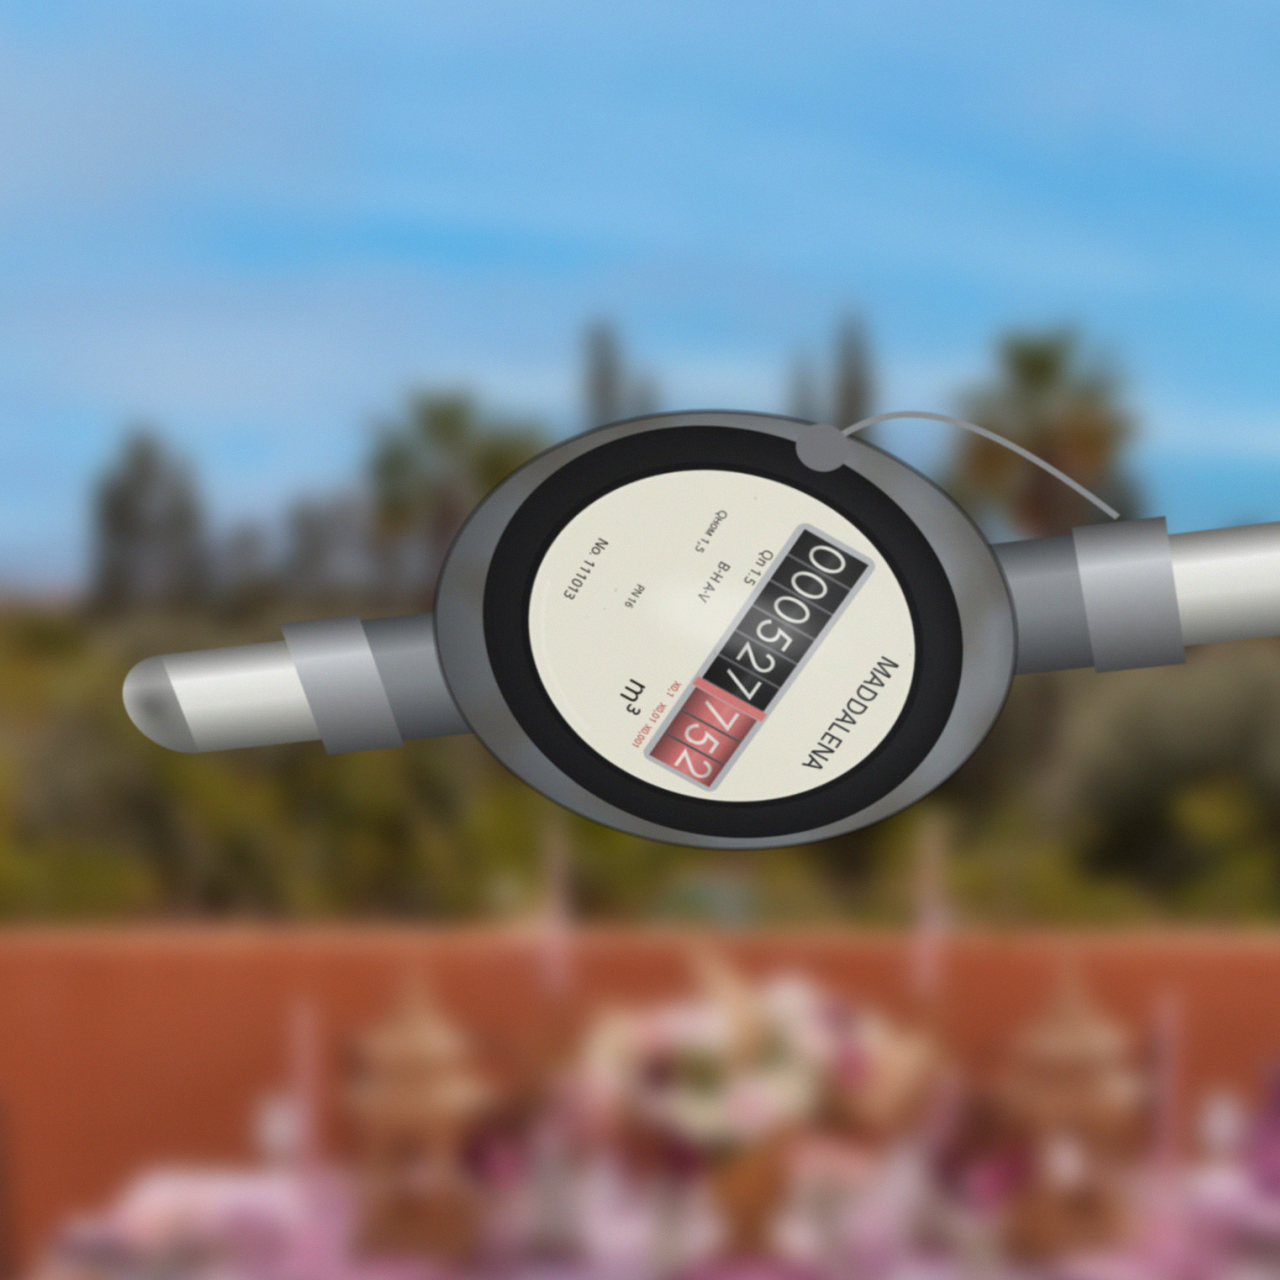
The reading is 527.752 m³
